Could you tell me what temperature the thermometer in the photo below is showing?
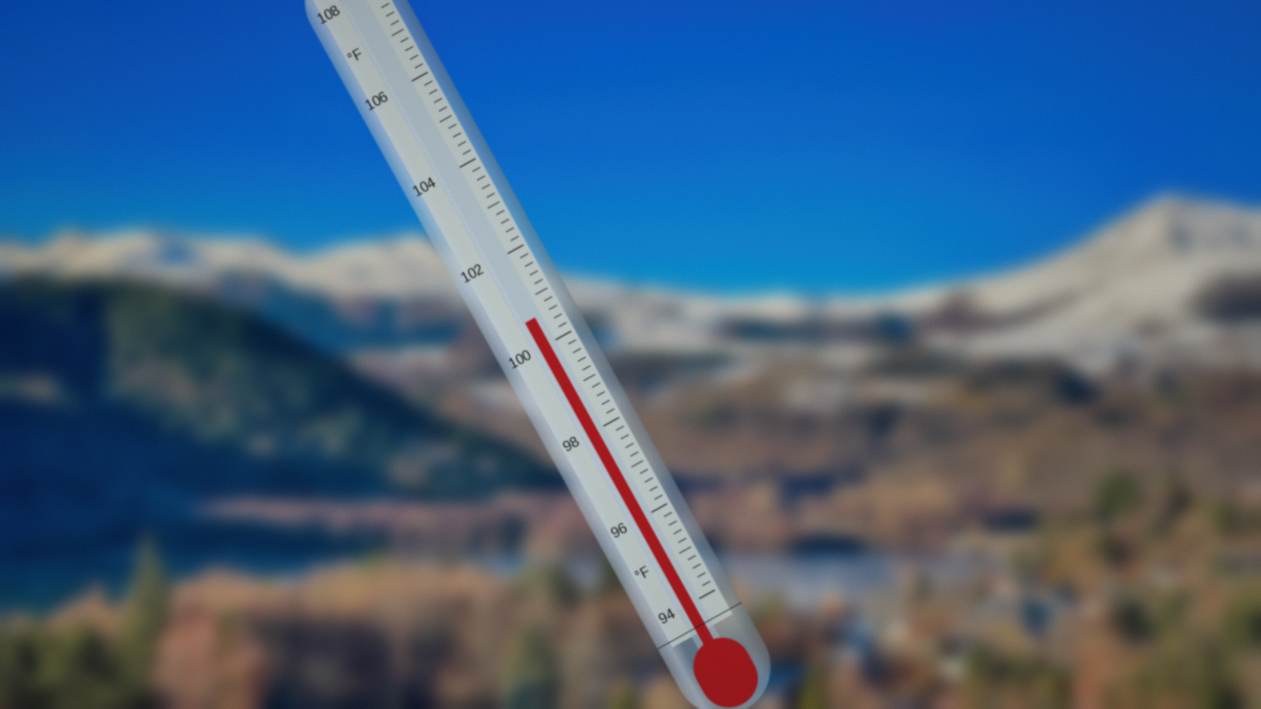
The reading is 100.6 °F
